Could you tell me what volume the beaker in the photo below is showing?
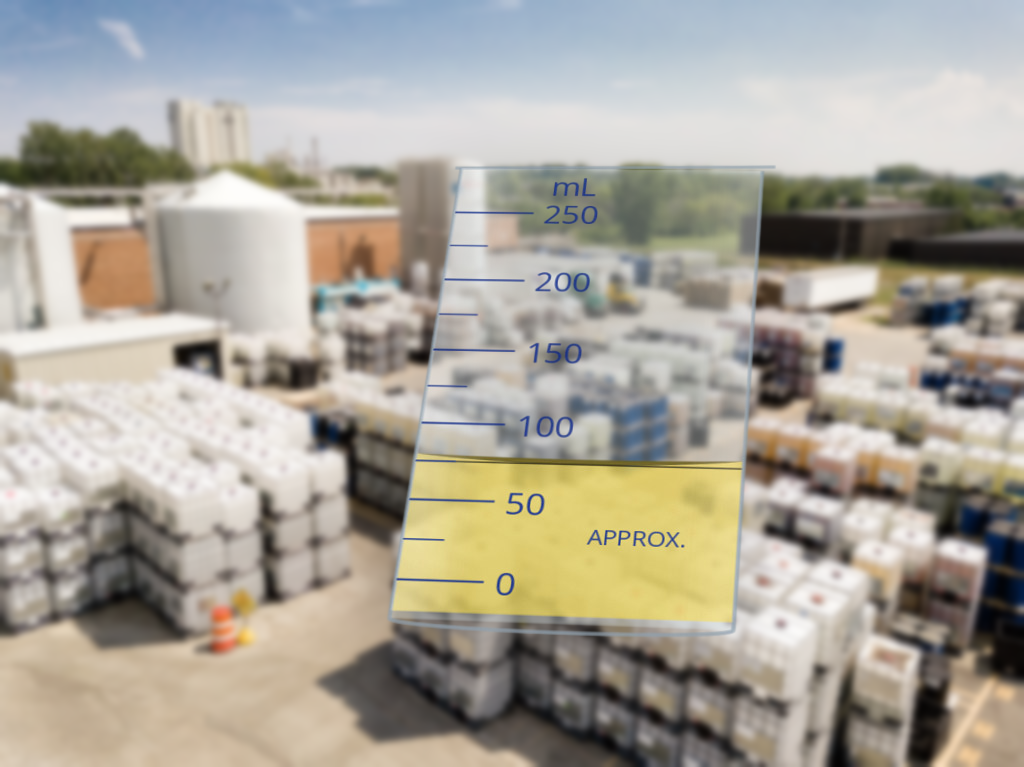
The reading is 75 mL
